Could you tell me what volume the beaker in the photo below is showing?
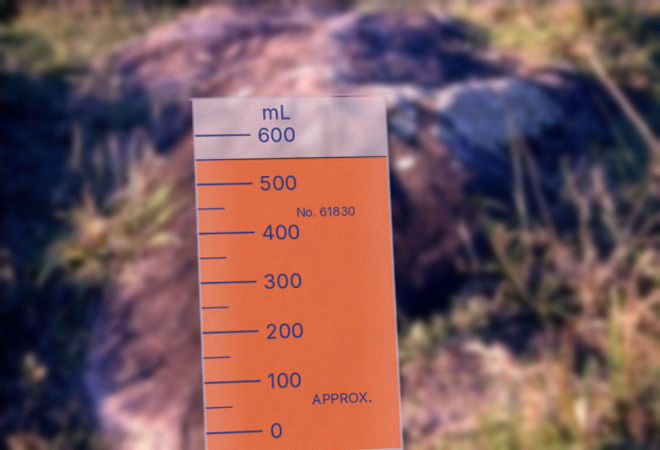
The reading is 550 mL
